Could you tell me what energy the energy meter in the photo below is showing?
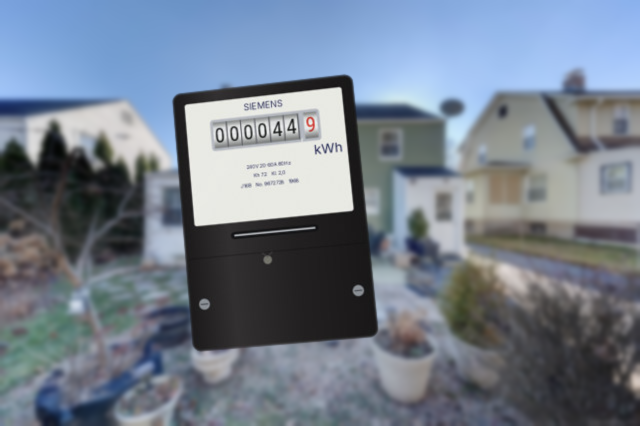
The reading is 44.9 kWh
